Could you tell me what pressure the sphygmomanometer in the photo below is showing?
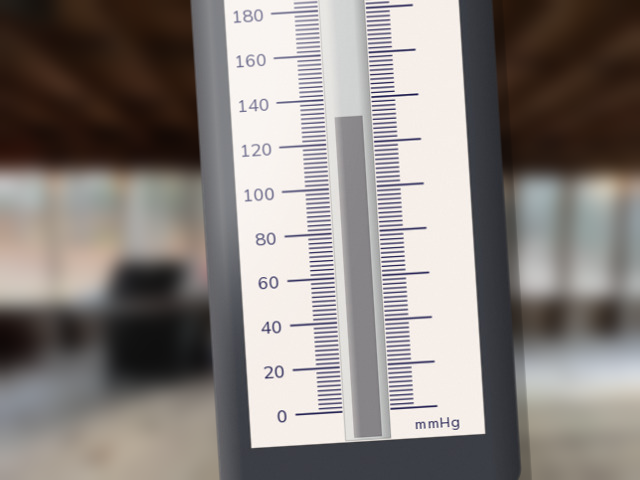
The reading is 132 mmHg
